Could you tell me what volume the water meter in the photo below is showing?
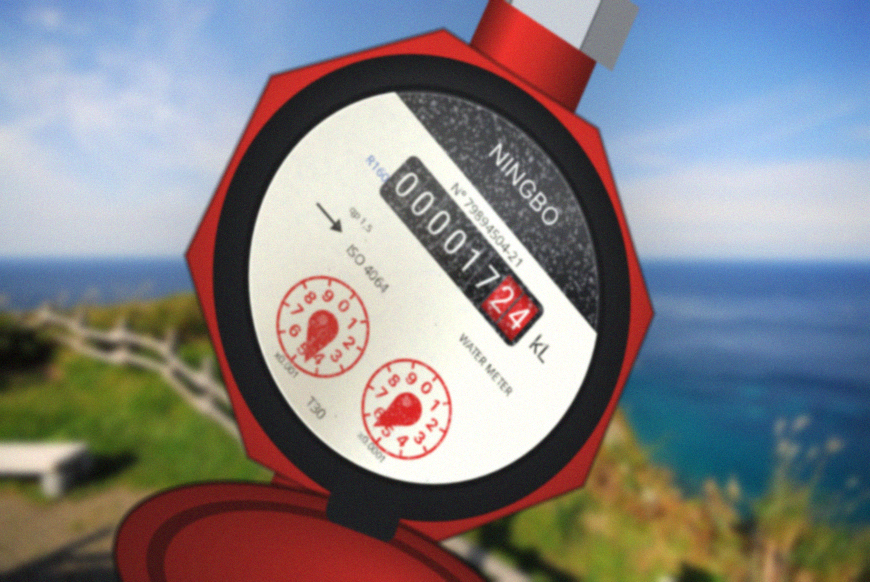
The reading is 17.2445 kL
